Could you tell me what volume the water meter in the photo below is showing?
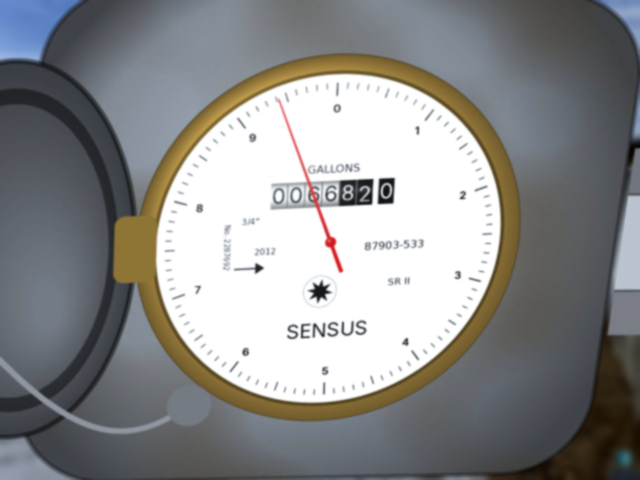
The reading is 66819.4 gal
